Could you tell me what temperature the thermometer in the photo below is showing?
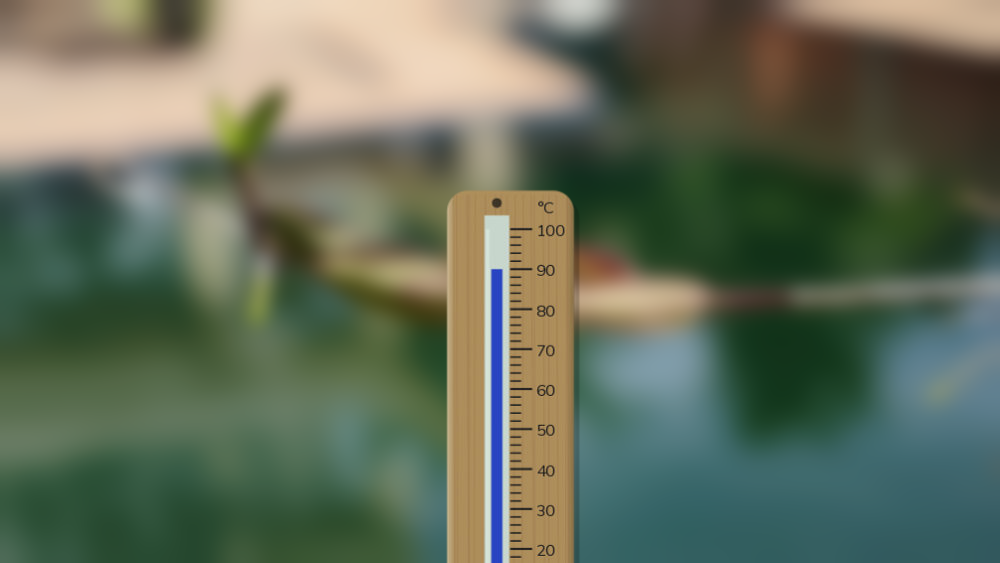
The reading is 90 °C
